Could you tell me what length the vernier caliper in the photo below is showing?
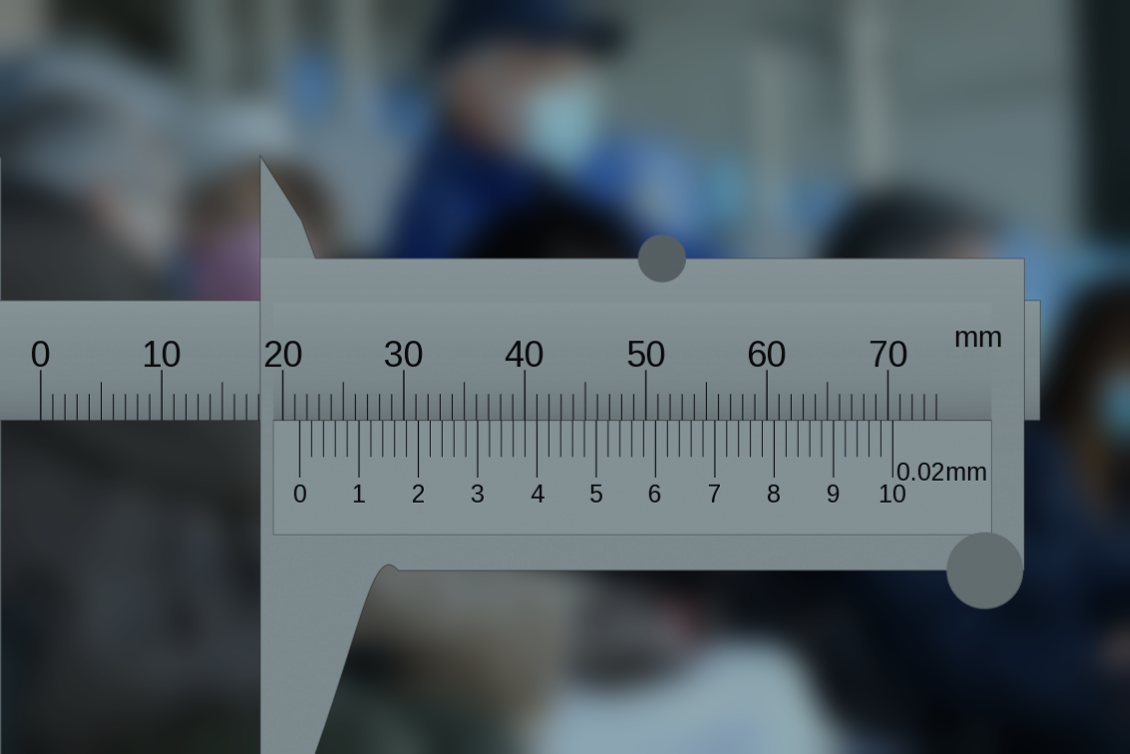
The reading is 21.4 mm
